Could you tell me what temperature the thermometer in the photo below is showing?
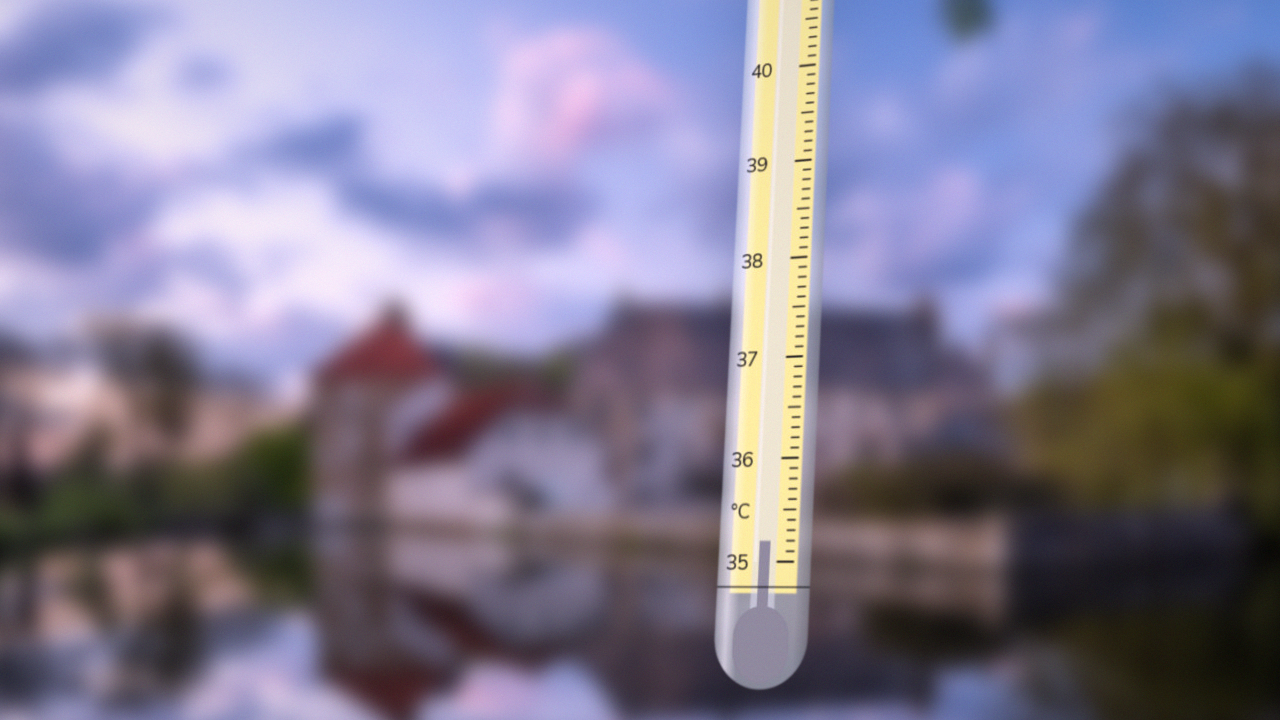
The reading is 35.2 °C
